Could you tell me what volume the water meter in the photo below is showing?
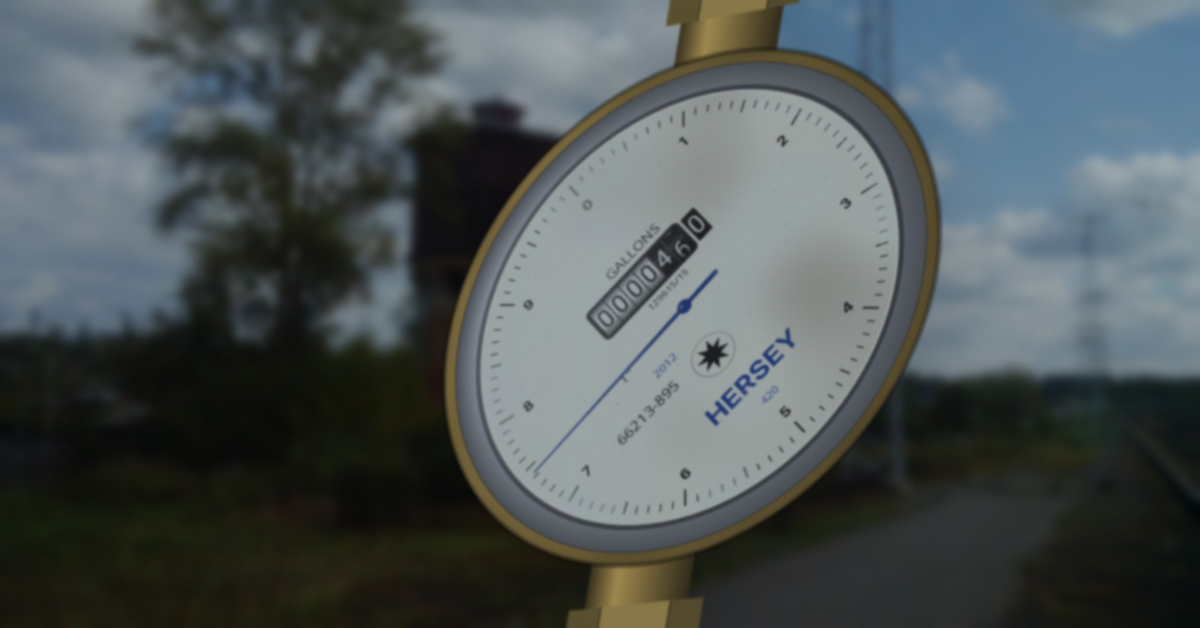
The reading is 457.4 gal
